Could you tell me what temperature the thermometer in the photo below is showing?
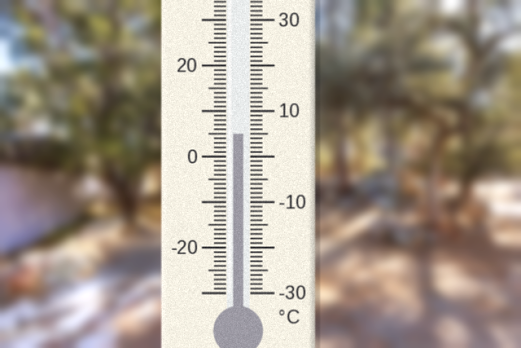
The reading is 5 °C
